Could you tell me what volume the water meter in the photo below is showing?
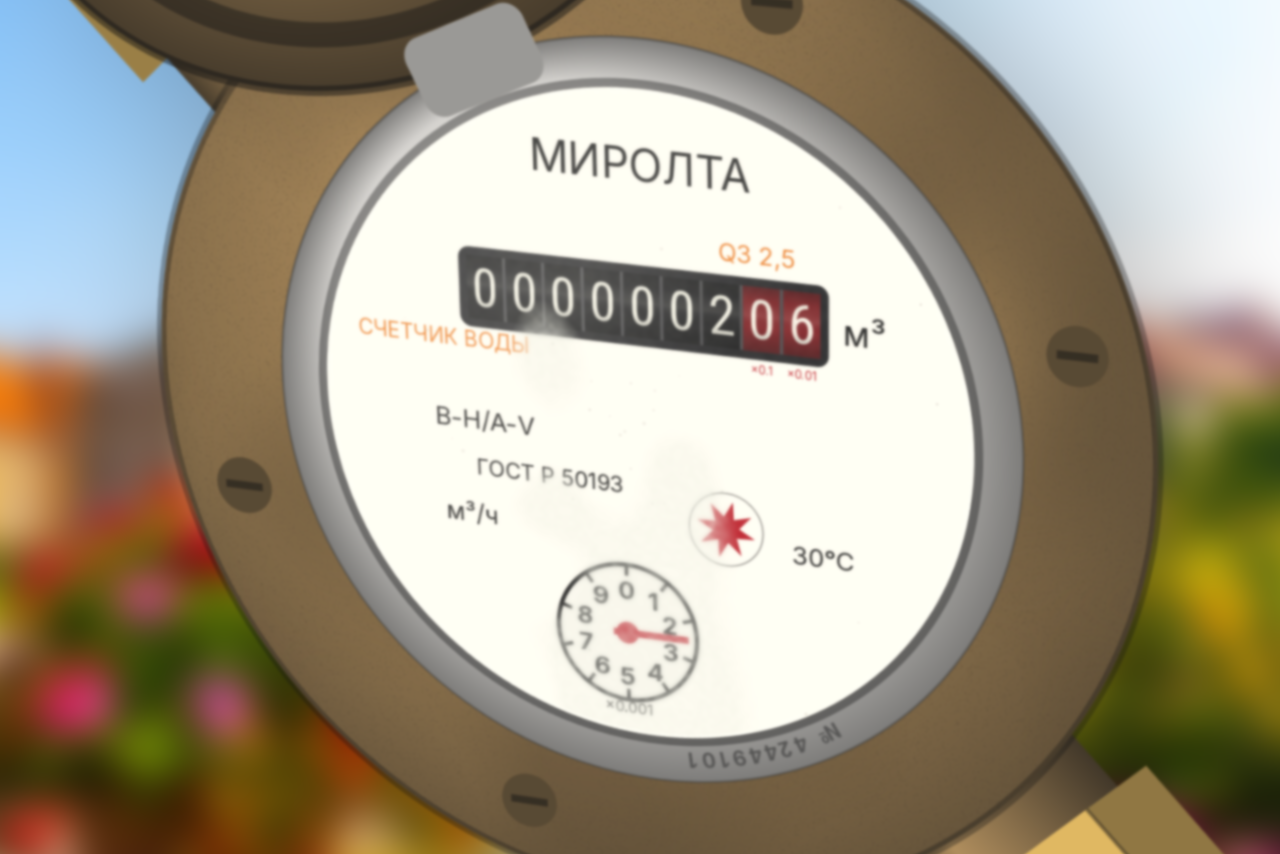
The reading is 2.062 m³
